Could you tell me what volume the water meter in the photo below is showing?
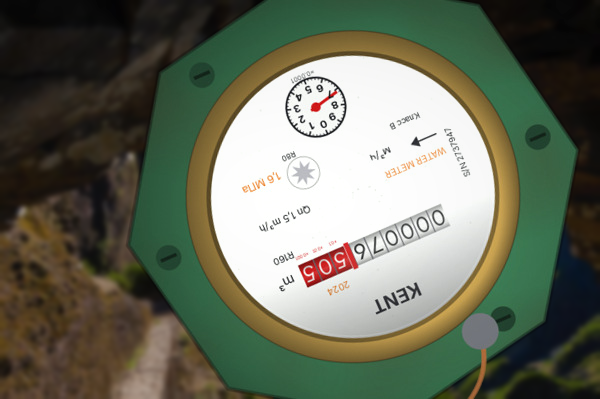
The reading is 76.5057 m³
